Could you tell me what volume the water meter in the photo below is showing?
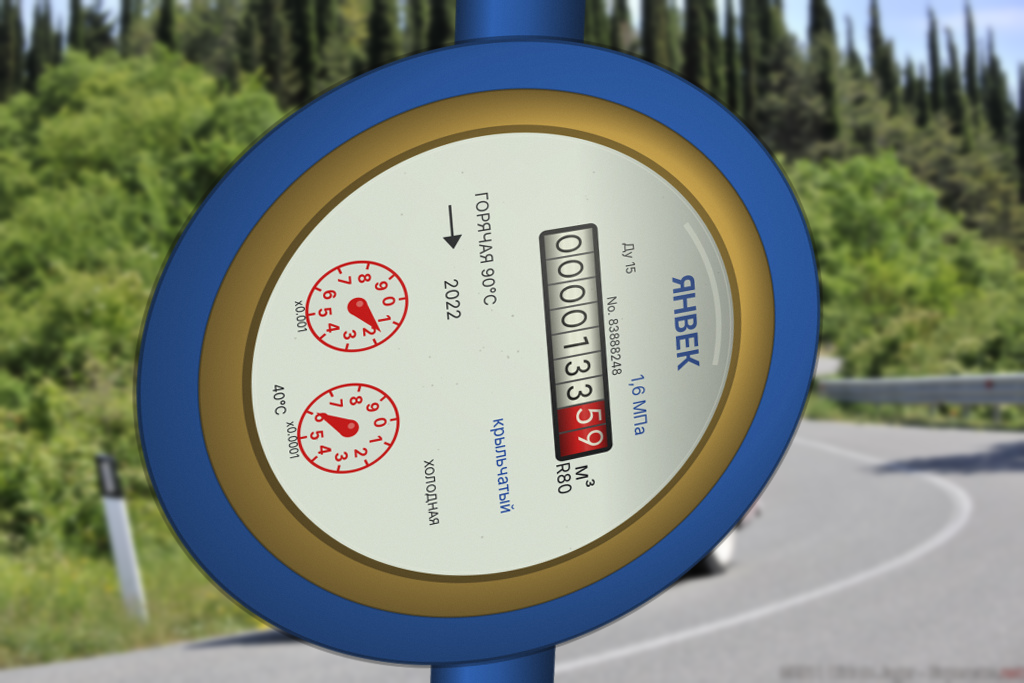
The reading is 133.5916 m³
